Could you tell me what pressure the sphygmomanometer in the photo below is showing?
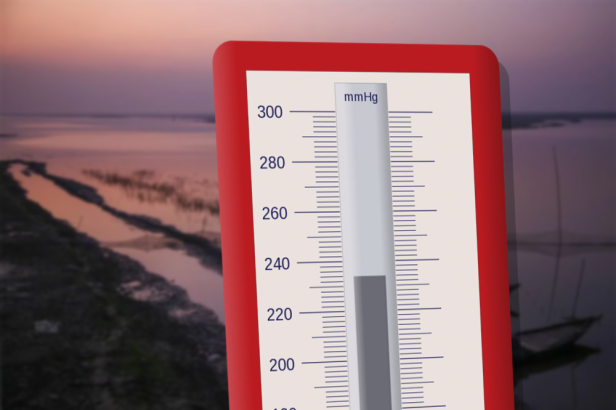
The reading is 234 mmHg
